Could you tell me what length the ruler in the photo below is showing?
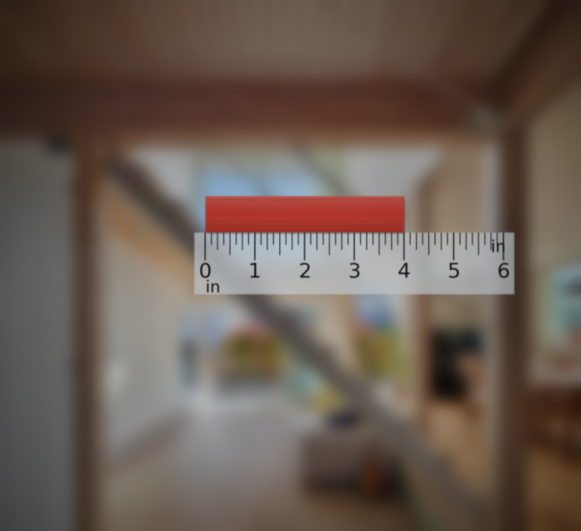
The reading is 4 in
